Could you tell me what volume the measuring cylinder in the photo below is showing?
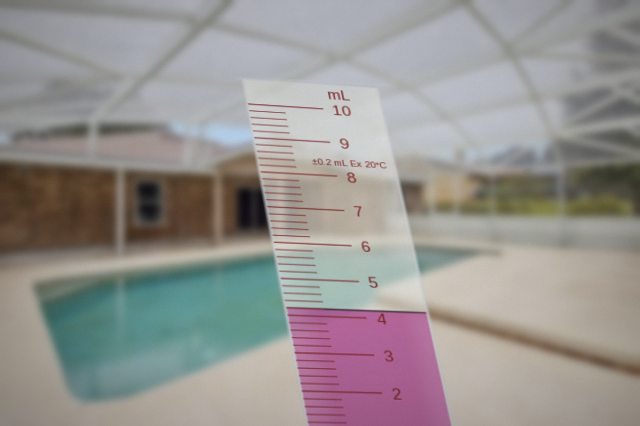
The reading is 4.2 mL
